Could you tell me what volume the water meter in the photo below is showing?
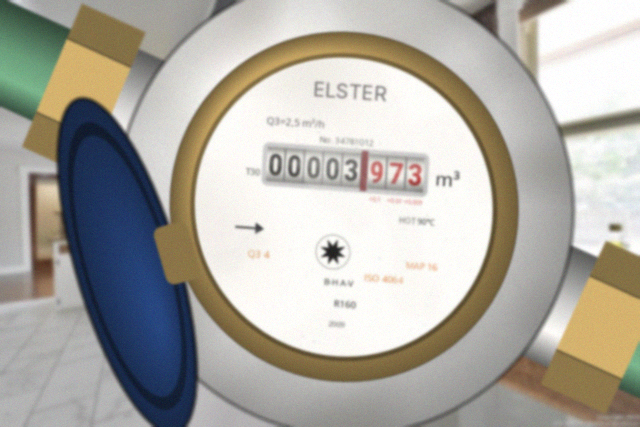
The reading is 3.973 m³
